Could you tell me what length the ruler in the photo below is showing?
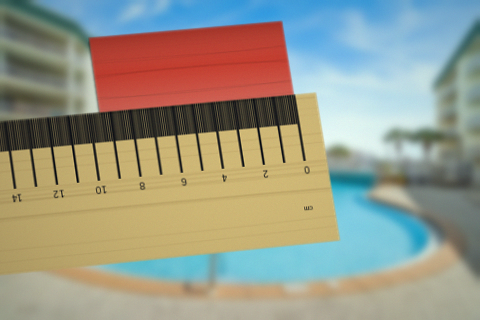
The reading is 9.5 cm
